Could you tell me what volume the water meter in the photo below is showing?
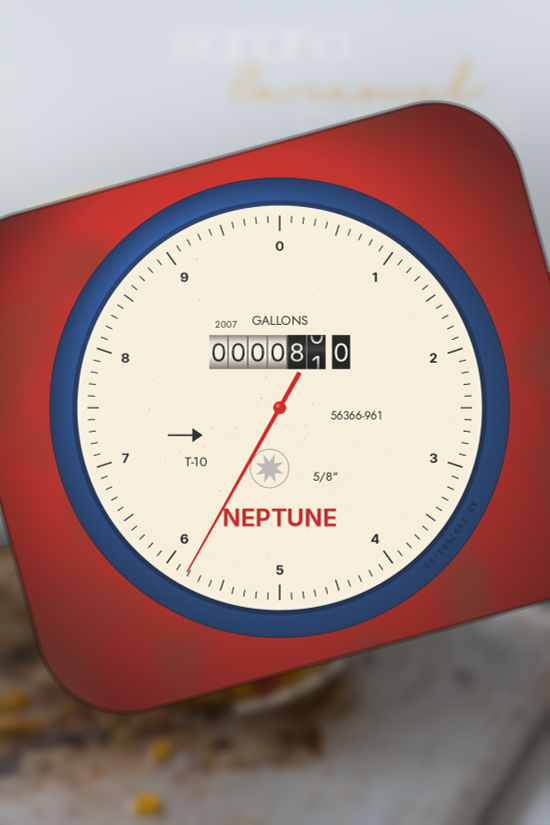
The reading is 805.8 gal
